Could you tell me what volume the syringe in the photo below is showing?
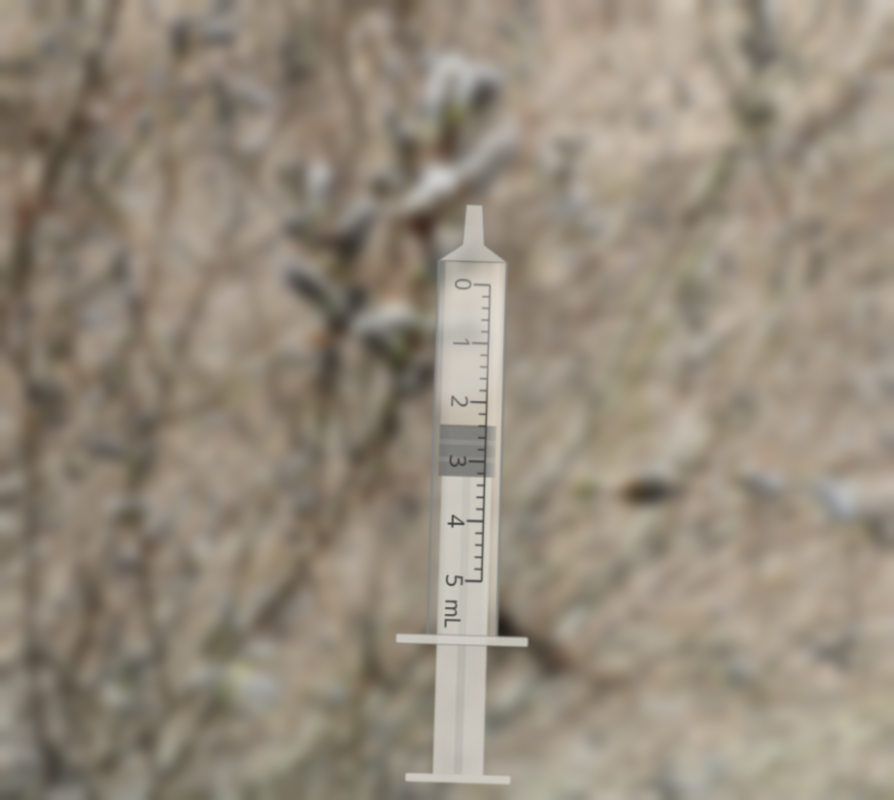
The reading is 2.4 mL
